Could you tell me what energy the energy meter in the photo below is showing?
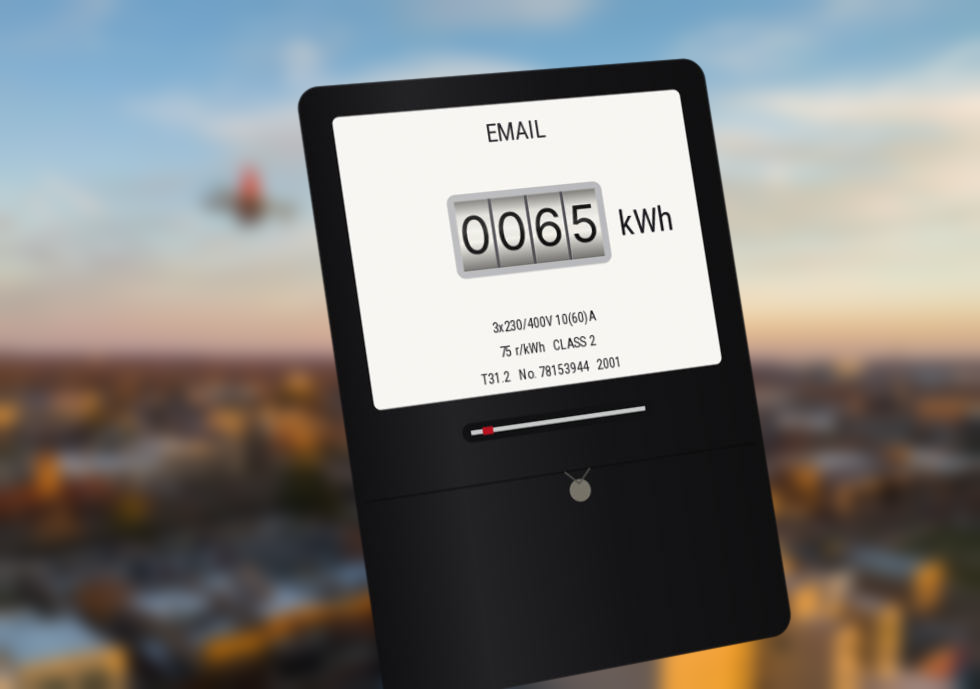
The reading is 65 kWh
